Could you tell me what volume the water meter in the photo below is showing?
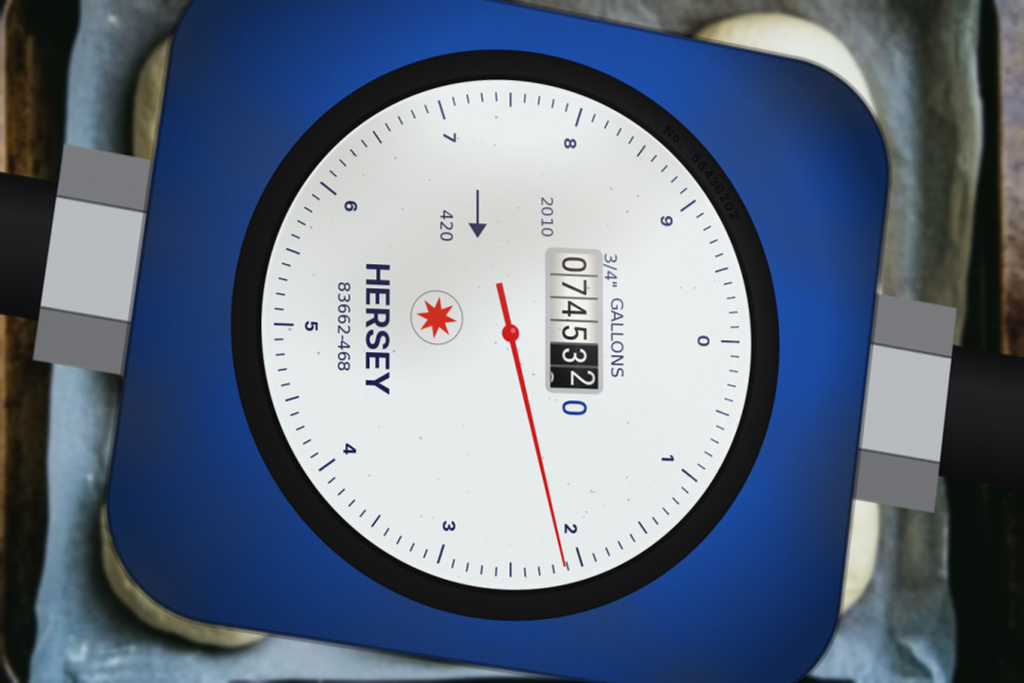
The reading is 745322.1 gal
